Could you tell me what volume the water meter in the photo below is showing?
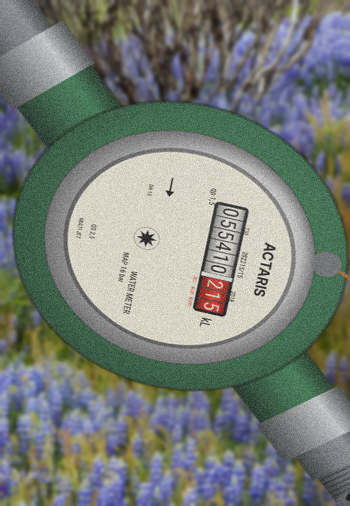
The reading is 55410.215 kL
